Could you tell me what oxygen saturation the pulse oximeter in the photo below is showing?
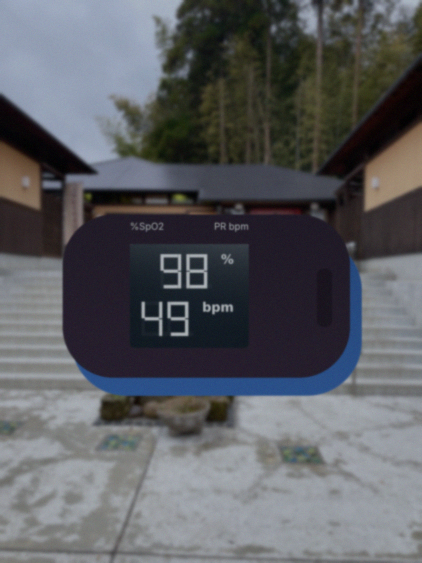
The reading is 98 %
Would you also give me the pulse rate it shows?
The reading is 49 bpm
